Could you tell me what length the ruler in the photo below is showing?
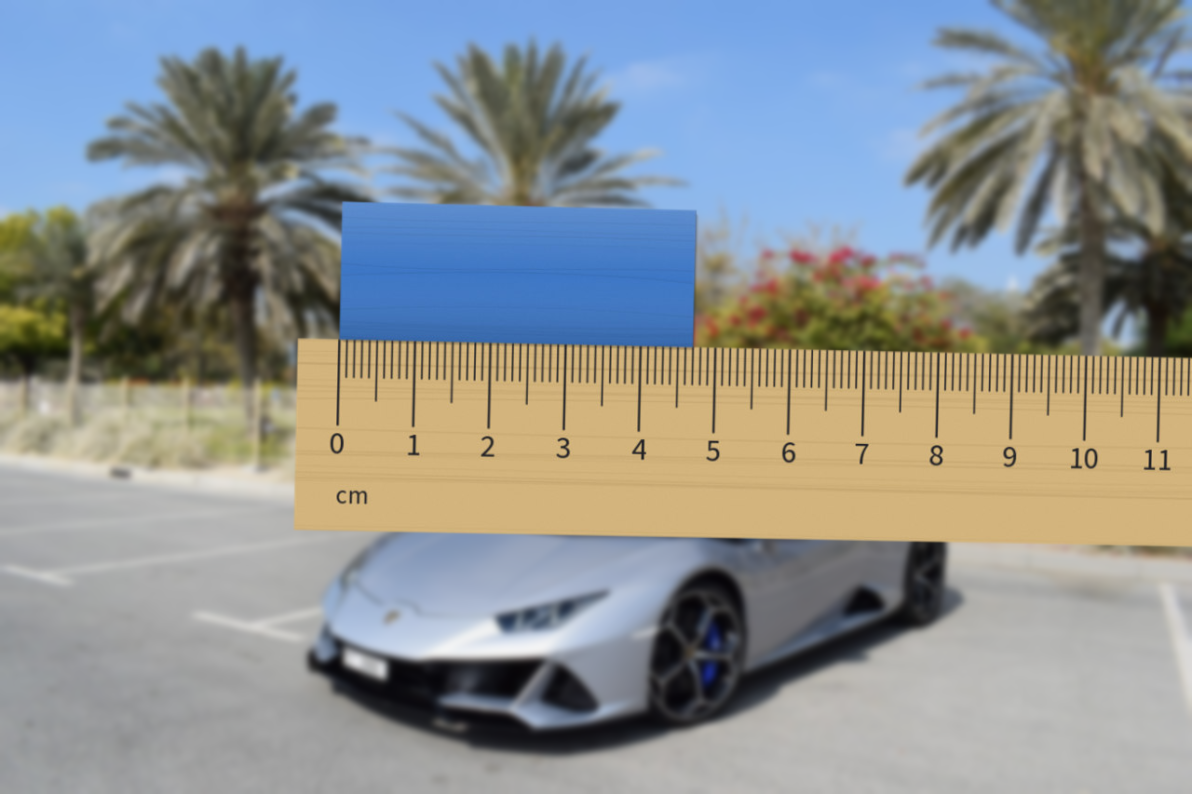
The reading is 4.7 cm
